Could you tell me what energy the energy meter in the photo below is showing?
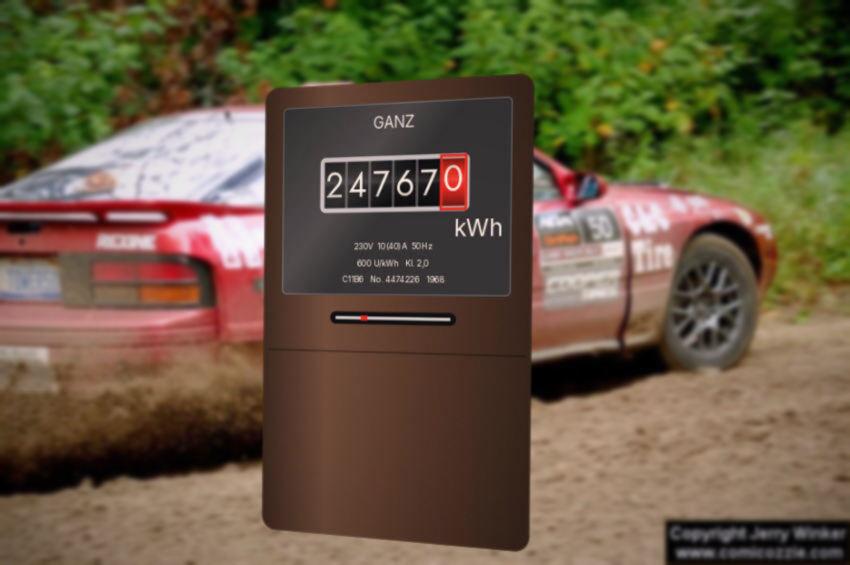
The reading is 24767.0 kWh
